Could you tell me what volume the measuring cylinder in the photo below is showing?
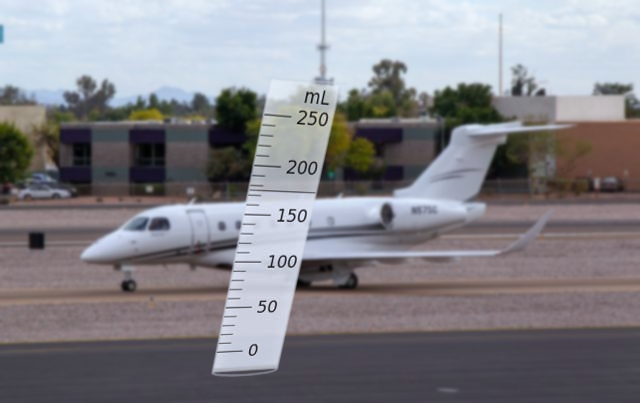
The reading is 175 mL
